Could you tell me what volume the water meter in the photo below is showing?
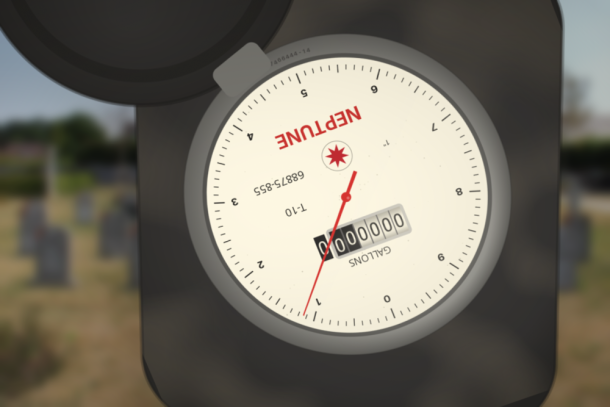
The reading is 1.1 gal
